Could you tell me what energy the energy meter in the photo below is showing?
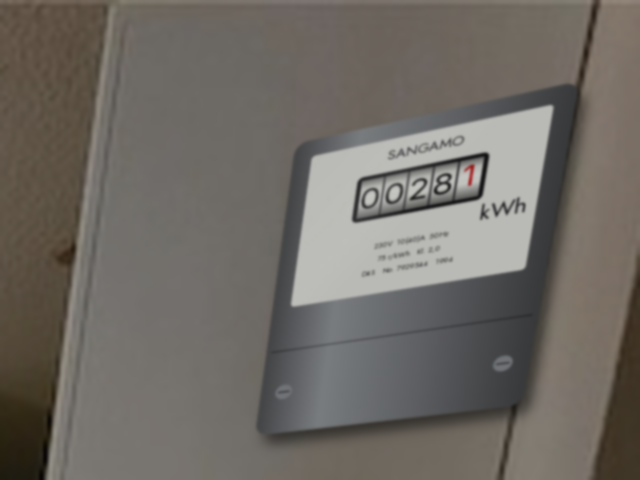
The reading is 28.1 kWh
